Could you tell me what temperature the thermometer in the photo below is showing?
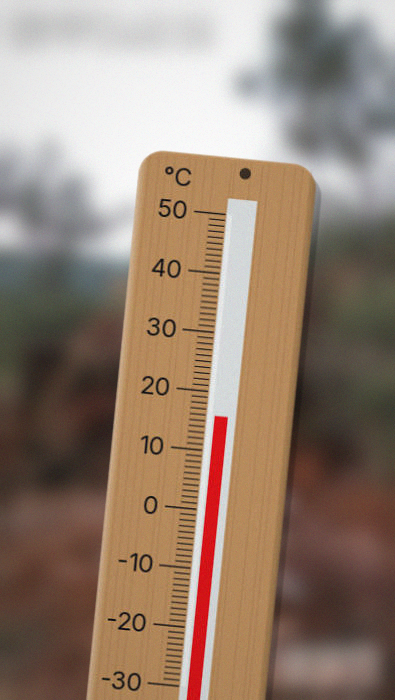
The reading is 16 °C
